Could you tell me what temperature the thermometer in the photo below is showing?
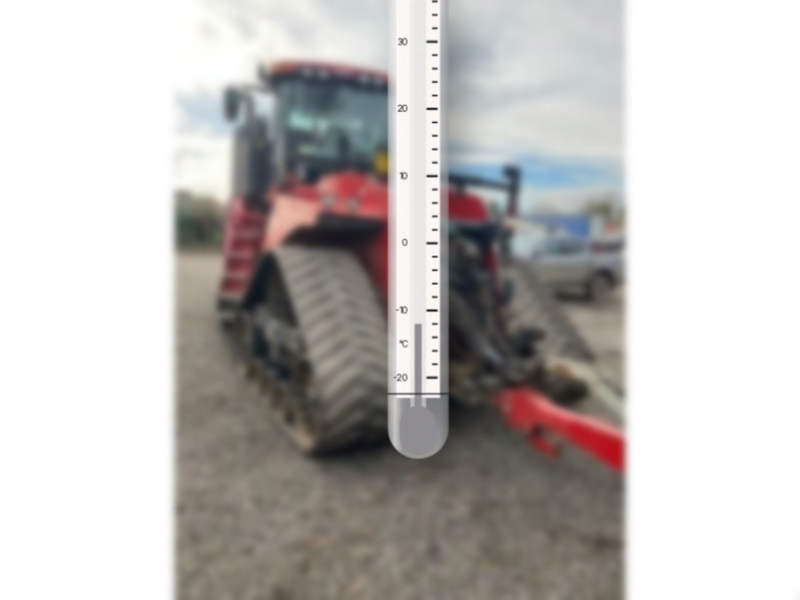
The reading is -12 °C
